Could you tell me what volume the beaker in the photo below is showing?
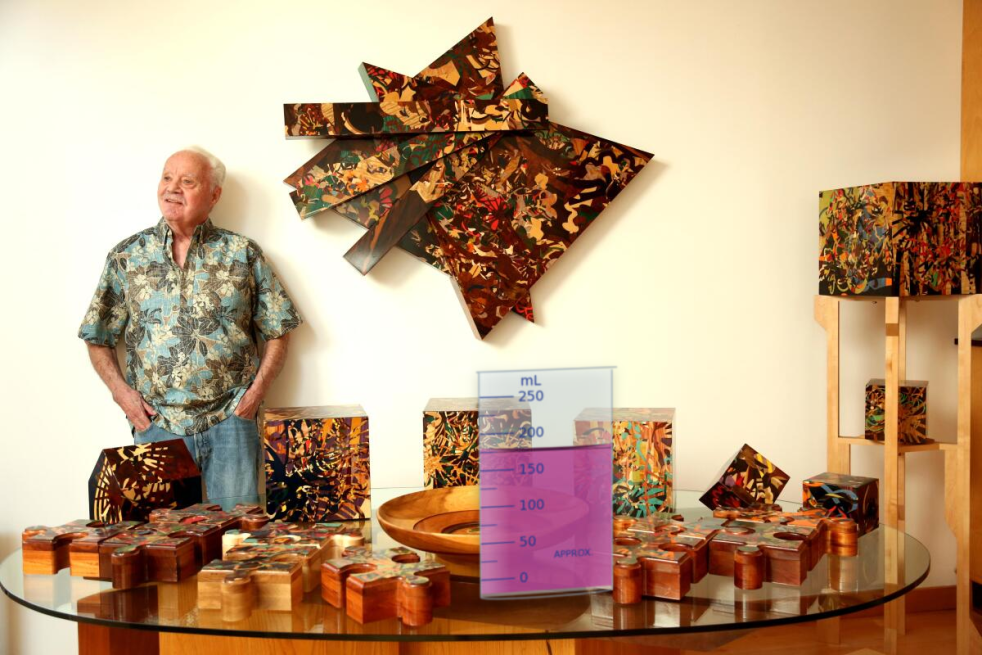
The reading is 175 mL
